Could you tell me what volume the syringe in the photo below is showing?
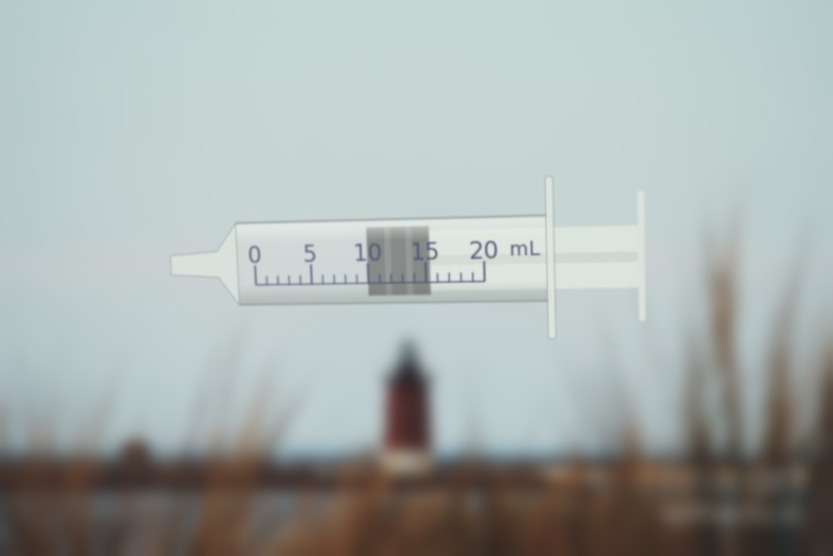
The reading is 10 mL
